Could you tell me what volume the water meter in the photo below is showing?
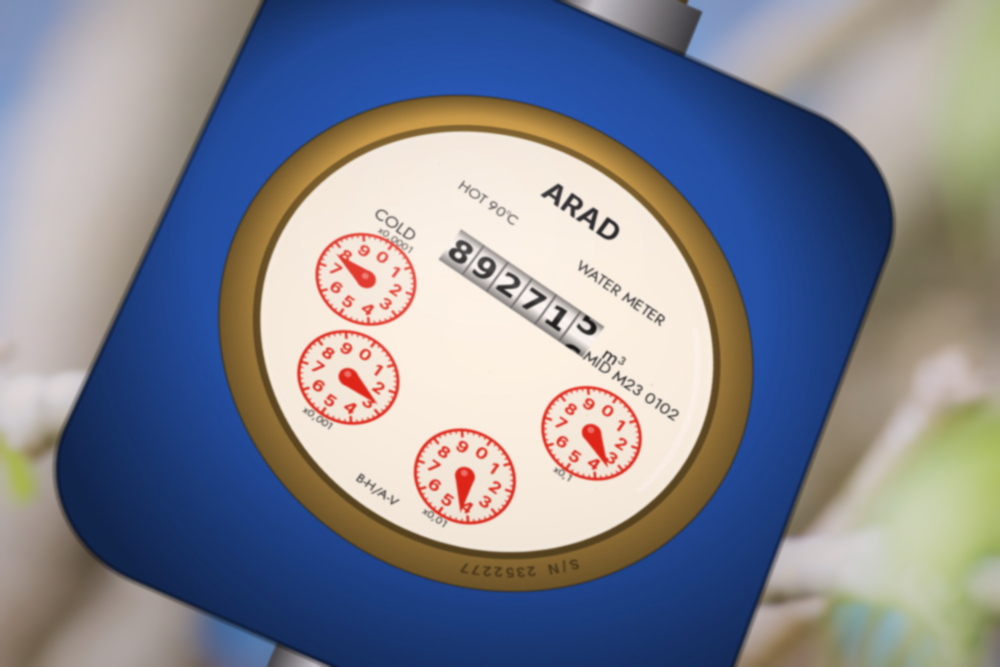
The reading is 892715.3427 m³
